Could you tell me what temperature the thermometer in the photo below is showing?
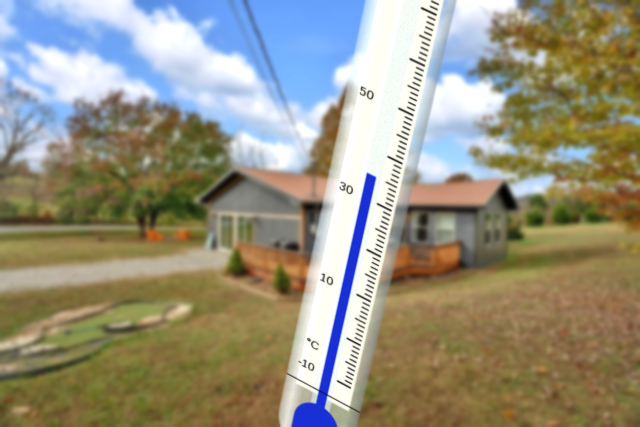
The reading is 35 °C
